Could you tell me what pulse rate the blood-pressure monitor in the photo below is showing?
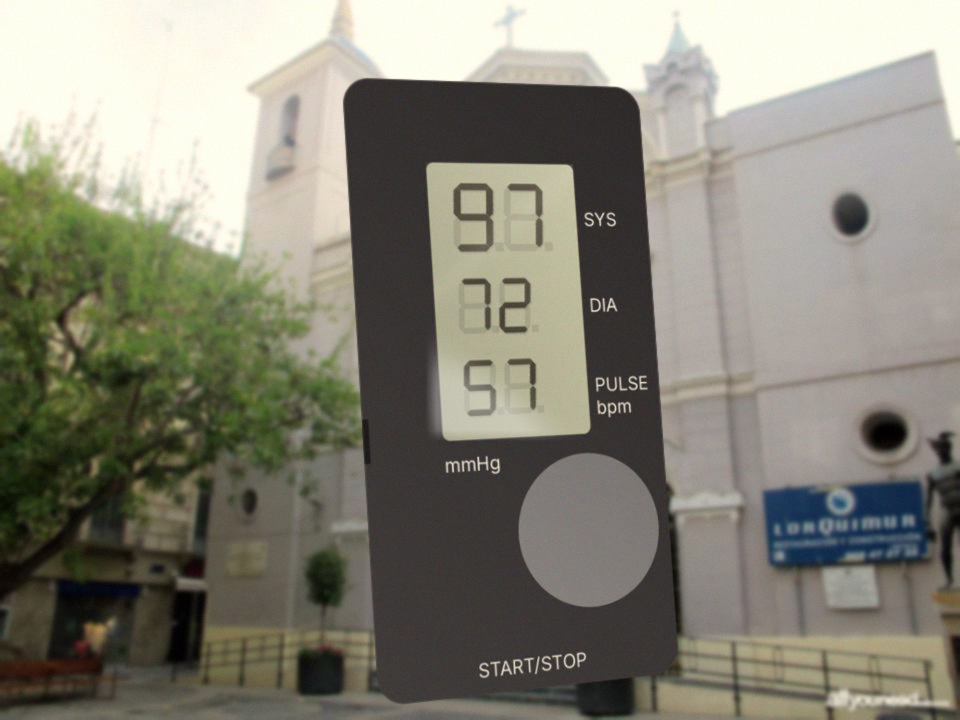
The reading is 57 bpm
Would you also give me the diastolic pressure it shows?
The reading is 72 mmHg
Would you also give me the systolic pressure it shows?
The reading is 97 mmHg
